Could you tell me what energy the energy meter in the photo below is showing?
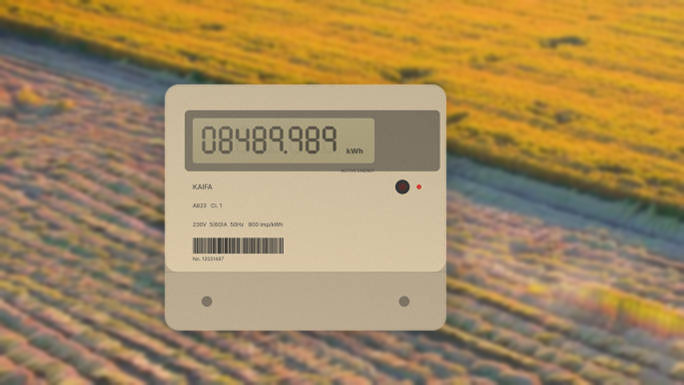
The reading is 8489.989 kWh
